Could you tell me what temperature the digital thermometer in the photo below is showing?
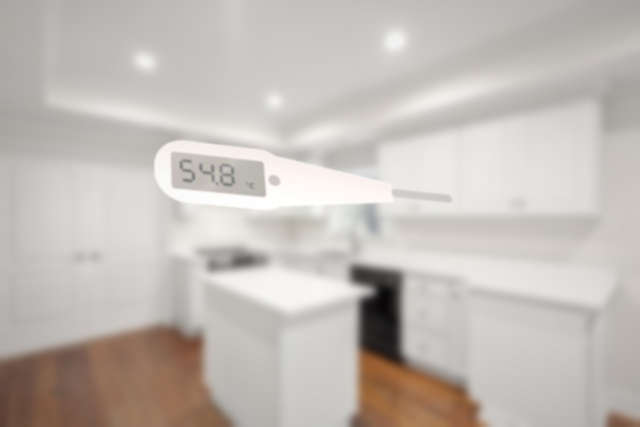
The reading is 54.8 °C
